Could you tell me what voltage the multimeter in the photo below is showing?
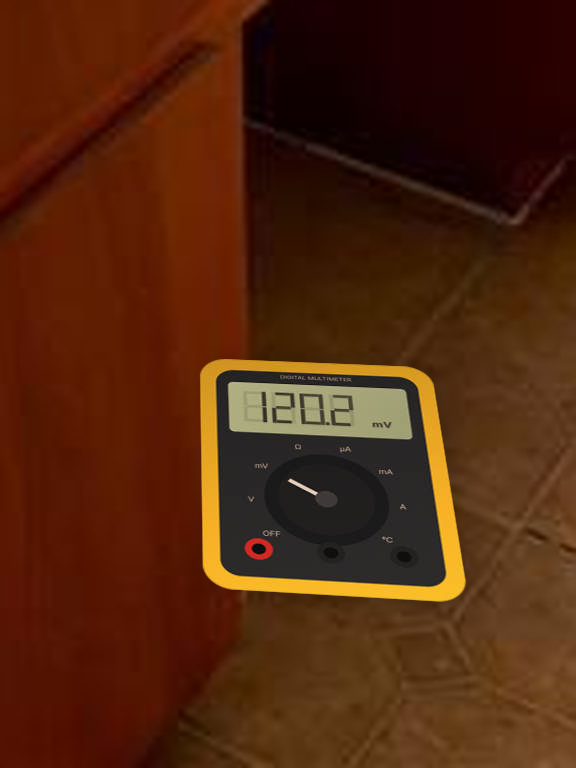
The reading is 120.2 mV
